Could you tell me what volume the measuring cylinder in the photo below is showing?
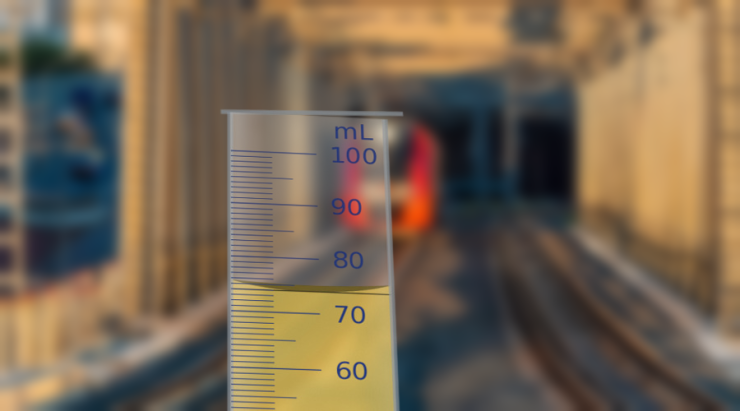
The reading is 74 mL
